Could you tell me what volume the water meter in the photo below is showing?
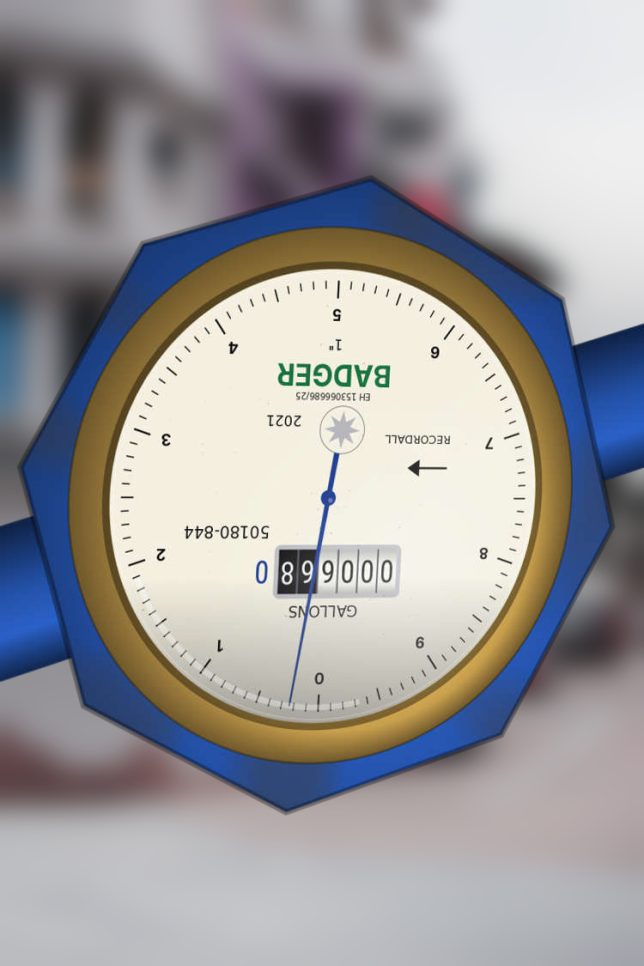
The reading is 6680.2 gal
